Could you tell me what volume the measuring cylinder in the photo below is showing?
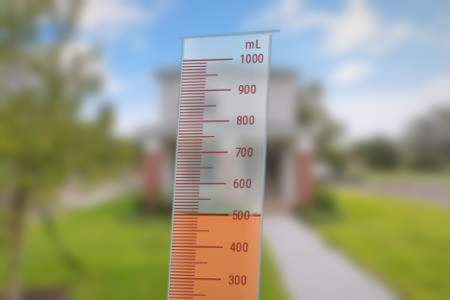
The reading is 500 mL
